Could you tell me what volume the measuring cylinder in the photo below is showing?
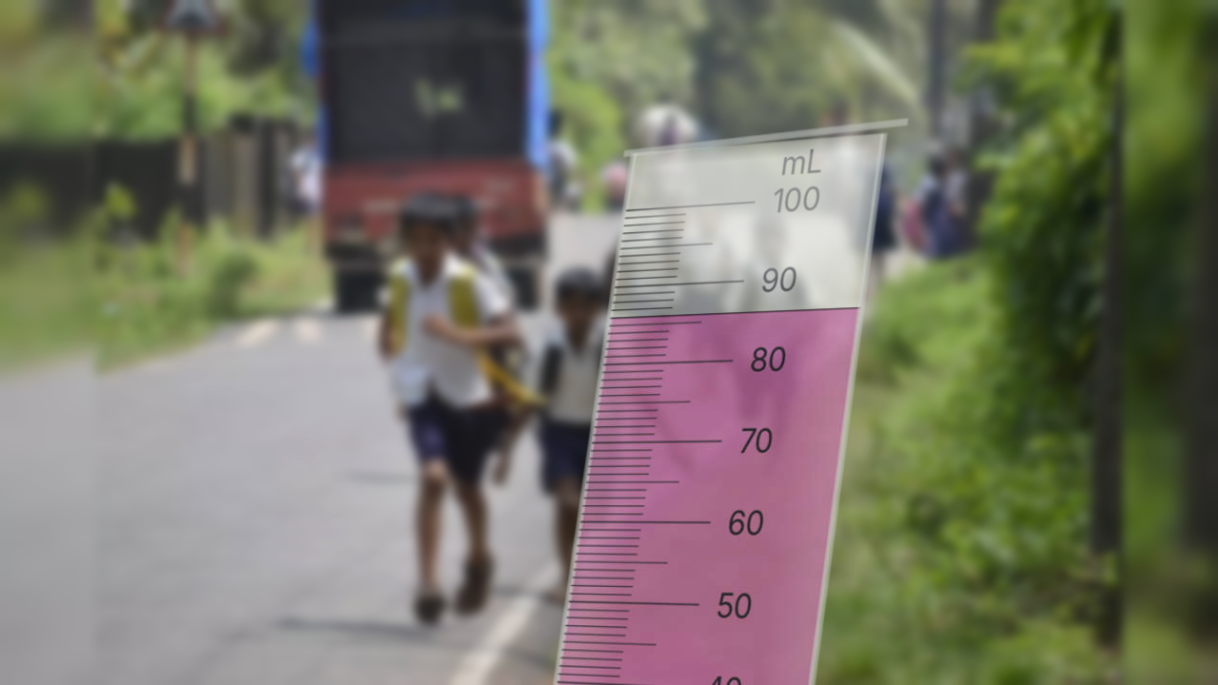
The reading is 86 mL
